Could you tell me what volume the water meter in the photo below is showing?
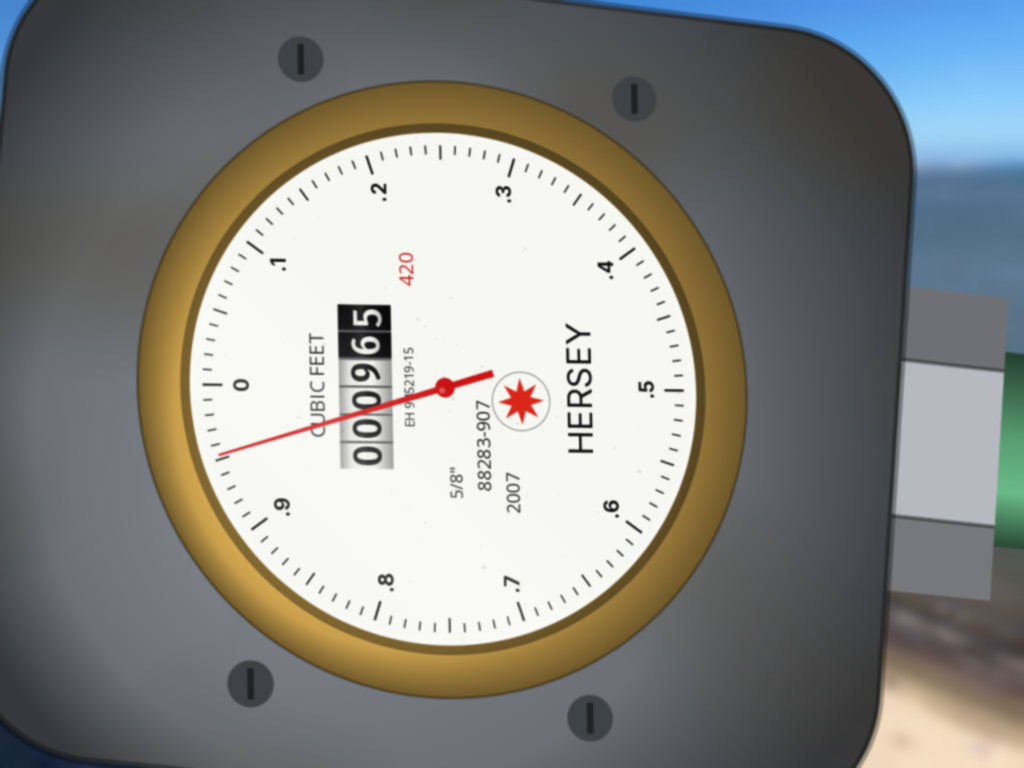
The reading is 964.95 ft³
